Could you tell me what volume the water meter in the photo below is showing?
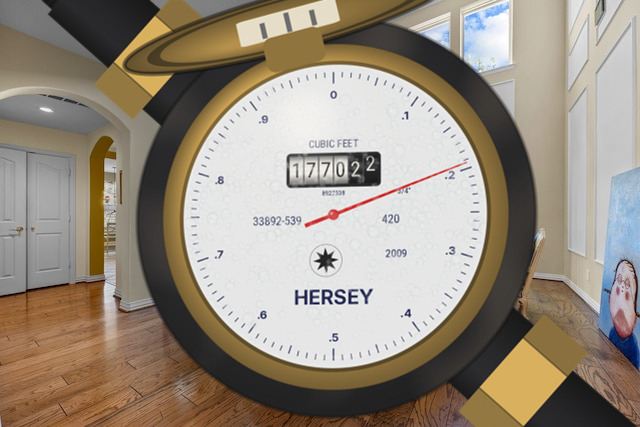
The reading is 177022.19 ft³
